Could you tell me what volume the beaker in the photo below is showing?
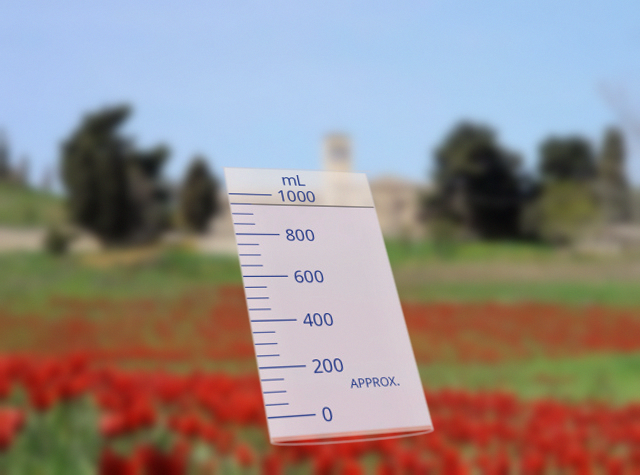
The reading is 950 mL
